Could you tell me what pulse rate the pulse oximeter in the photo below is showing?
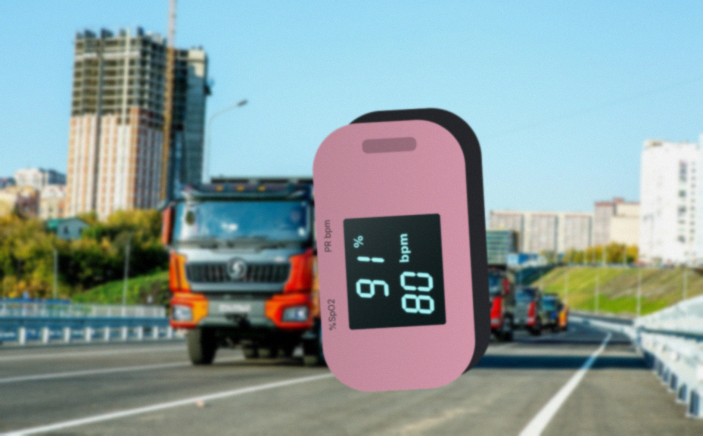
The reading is 80 bpm
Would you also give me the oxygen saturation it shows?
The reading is 91 %
